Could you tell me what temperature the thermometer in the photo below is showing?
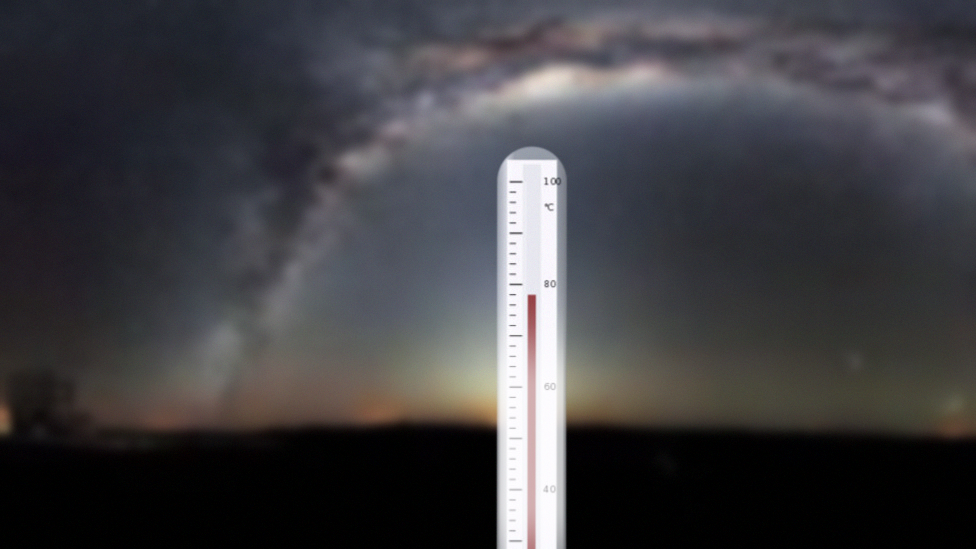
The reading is 78 °C
